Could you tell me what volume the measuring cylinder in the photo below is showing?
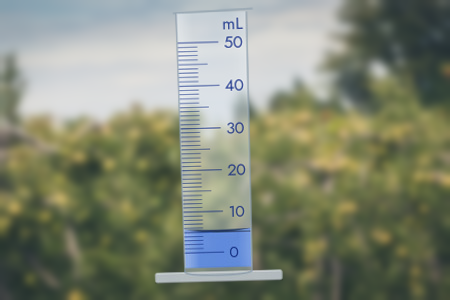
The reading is 5 mL
